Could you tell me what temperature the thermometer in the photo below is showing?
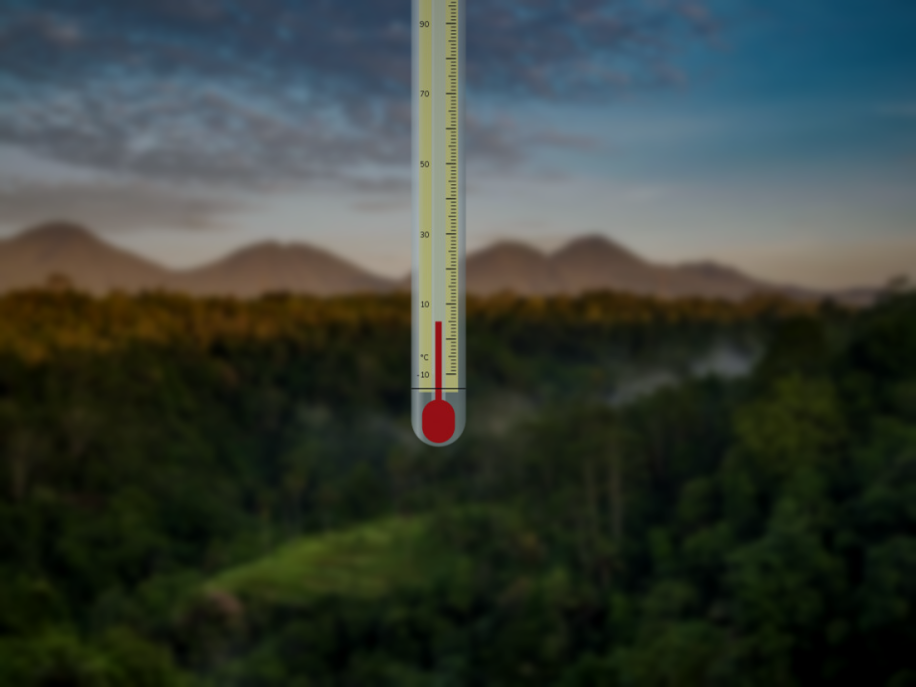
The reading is 5 °C
